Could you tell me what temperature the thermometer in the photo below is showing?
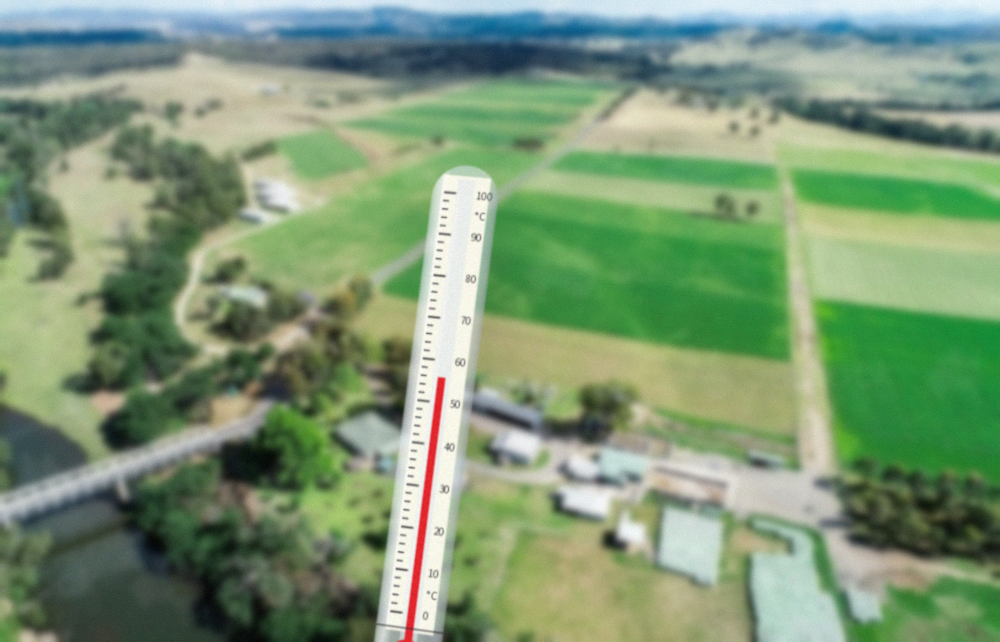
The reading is 56 °C
